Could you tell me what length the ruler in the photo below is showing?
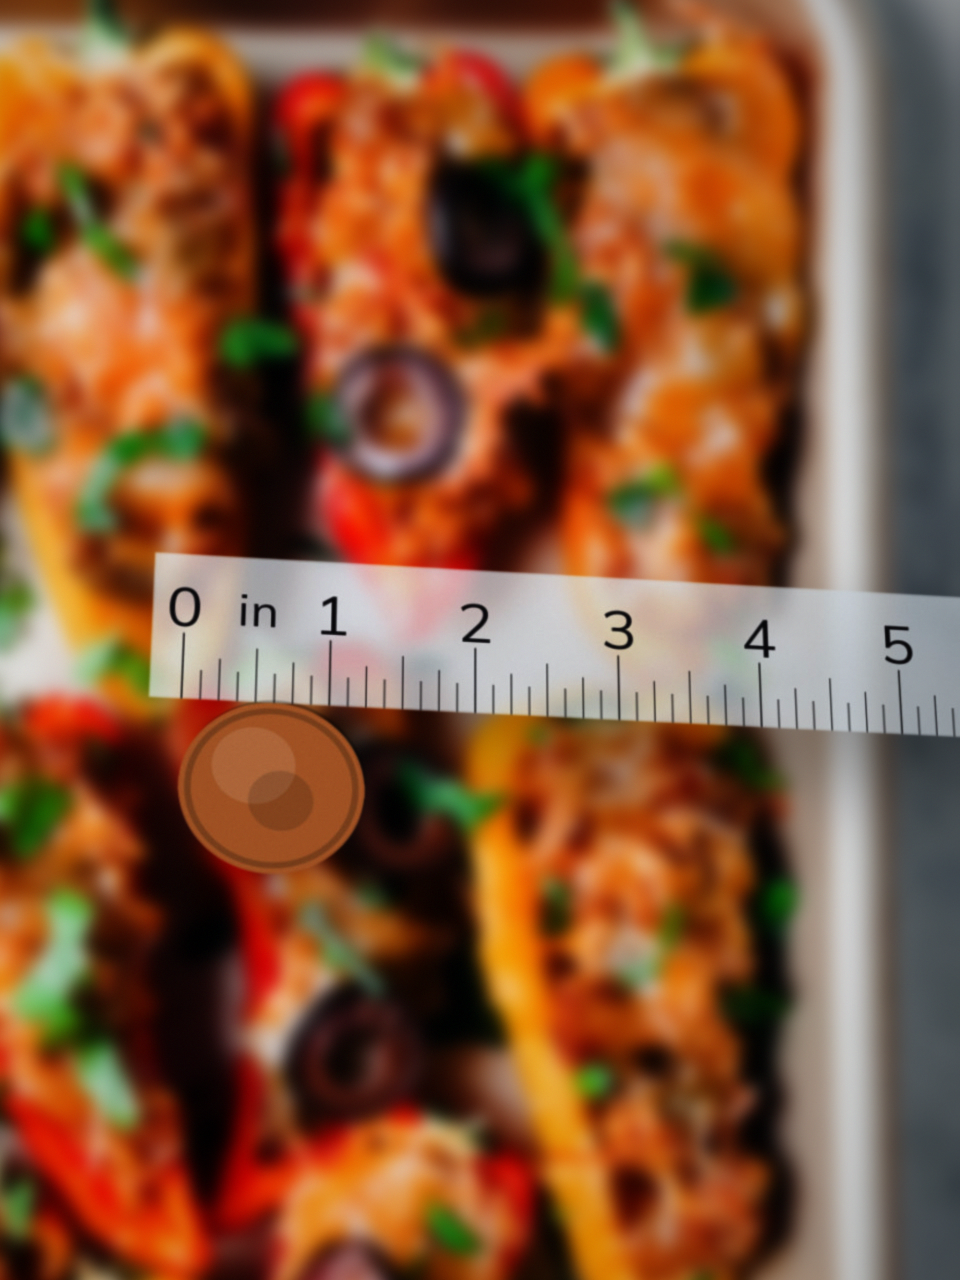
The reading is 1.25 in
